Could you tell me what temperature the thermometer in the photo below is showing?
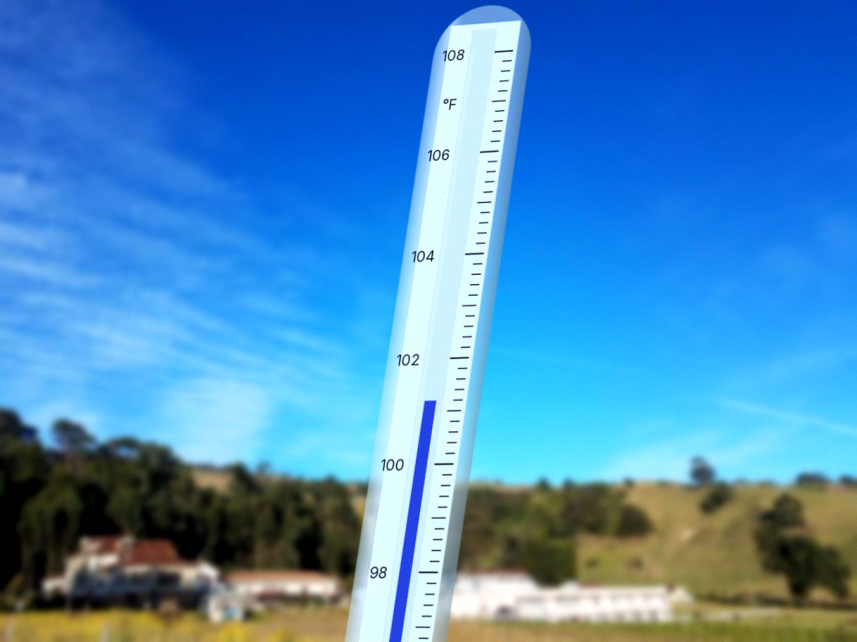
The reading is 101.2 °F
